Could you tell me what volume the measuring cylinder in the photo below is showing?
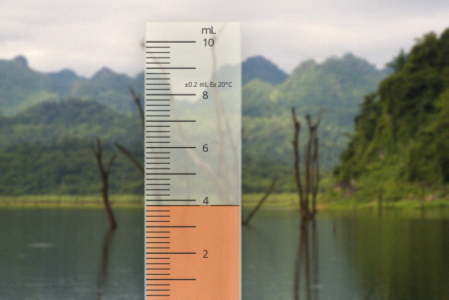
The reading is 3.8 mL
